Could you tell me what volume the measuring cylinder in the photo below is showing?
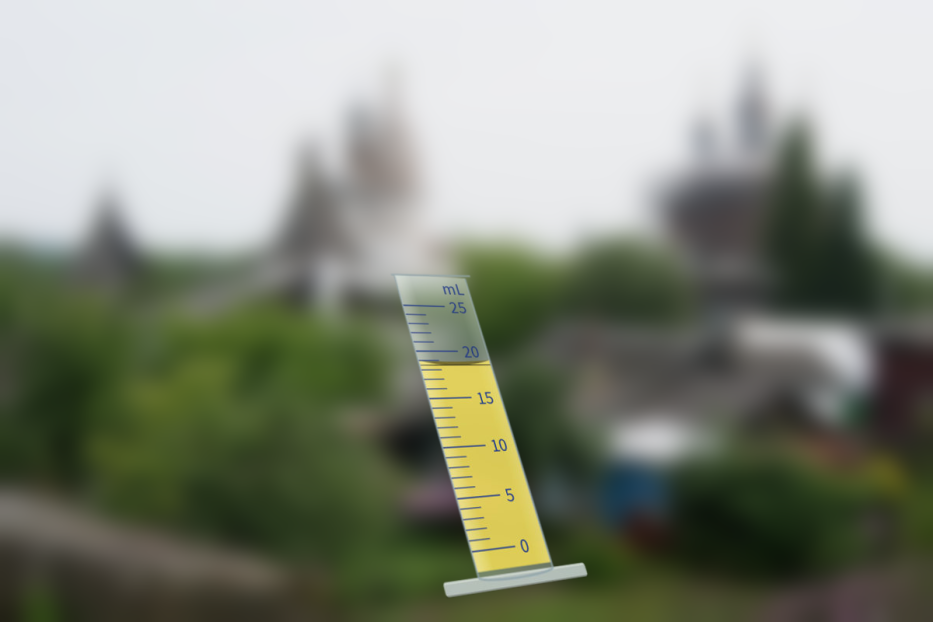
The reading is 18.5 mL
